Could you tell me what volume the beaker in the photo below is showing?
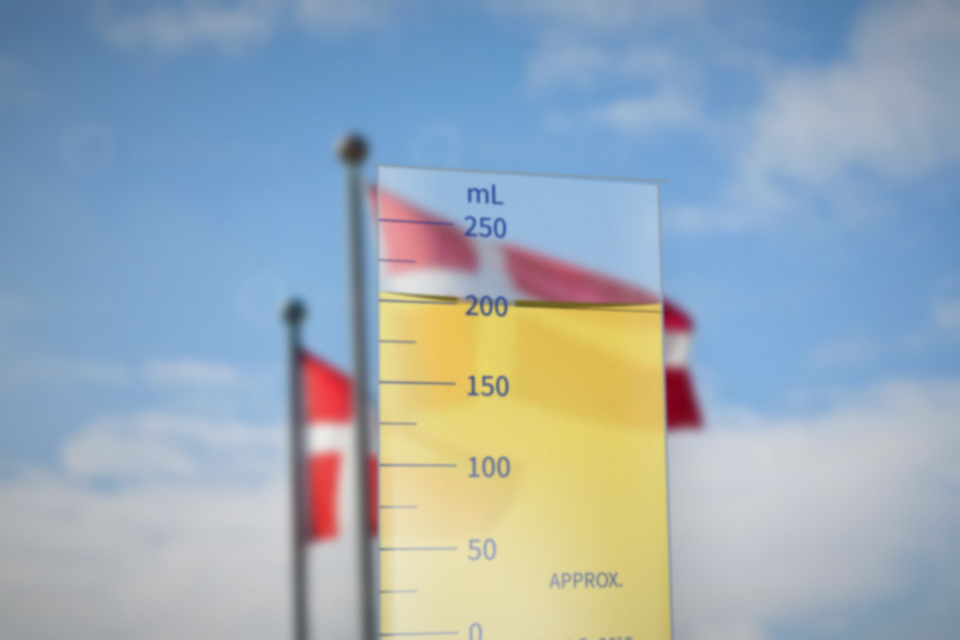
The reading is 200 mL
